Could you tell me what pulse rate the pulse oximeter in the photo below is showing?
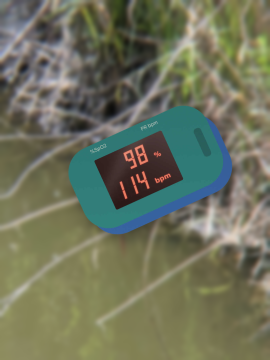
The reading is 114 bpm
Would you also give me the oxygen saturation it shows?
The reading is 98 %
